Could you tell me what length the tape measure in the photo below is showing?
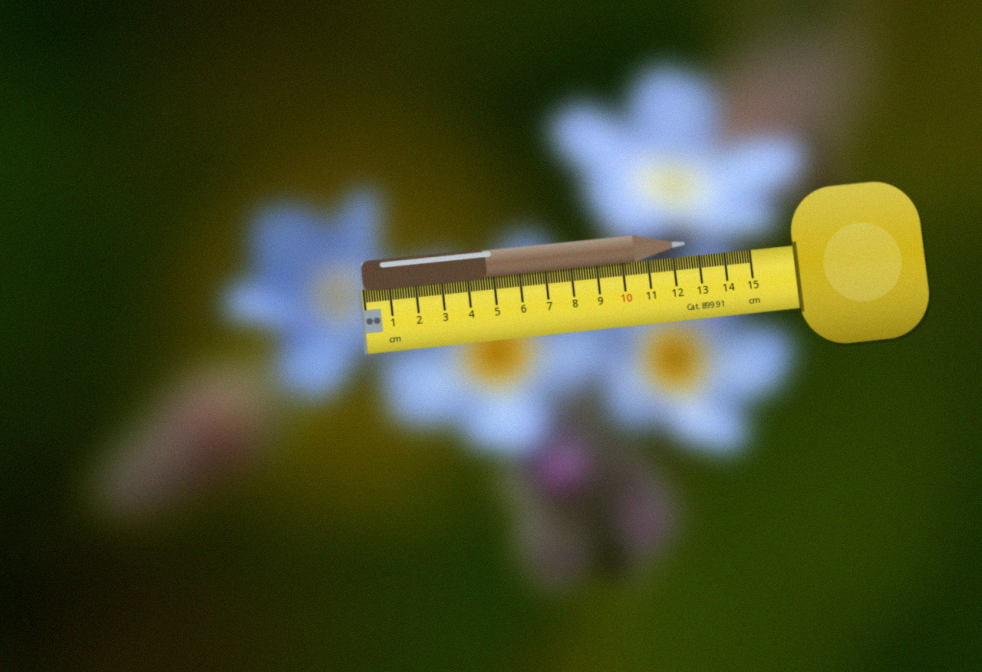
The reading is 12.5 cm
